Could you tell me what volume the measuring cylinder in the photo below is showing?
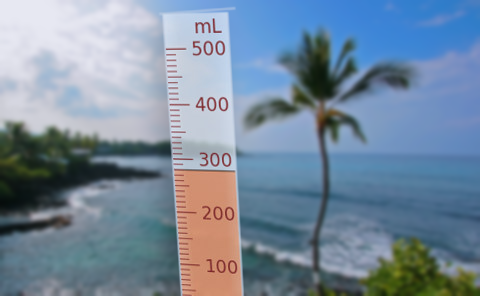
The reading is 280 mL
